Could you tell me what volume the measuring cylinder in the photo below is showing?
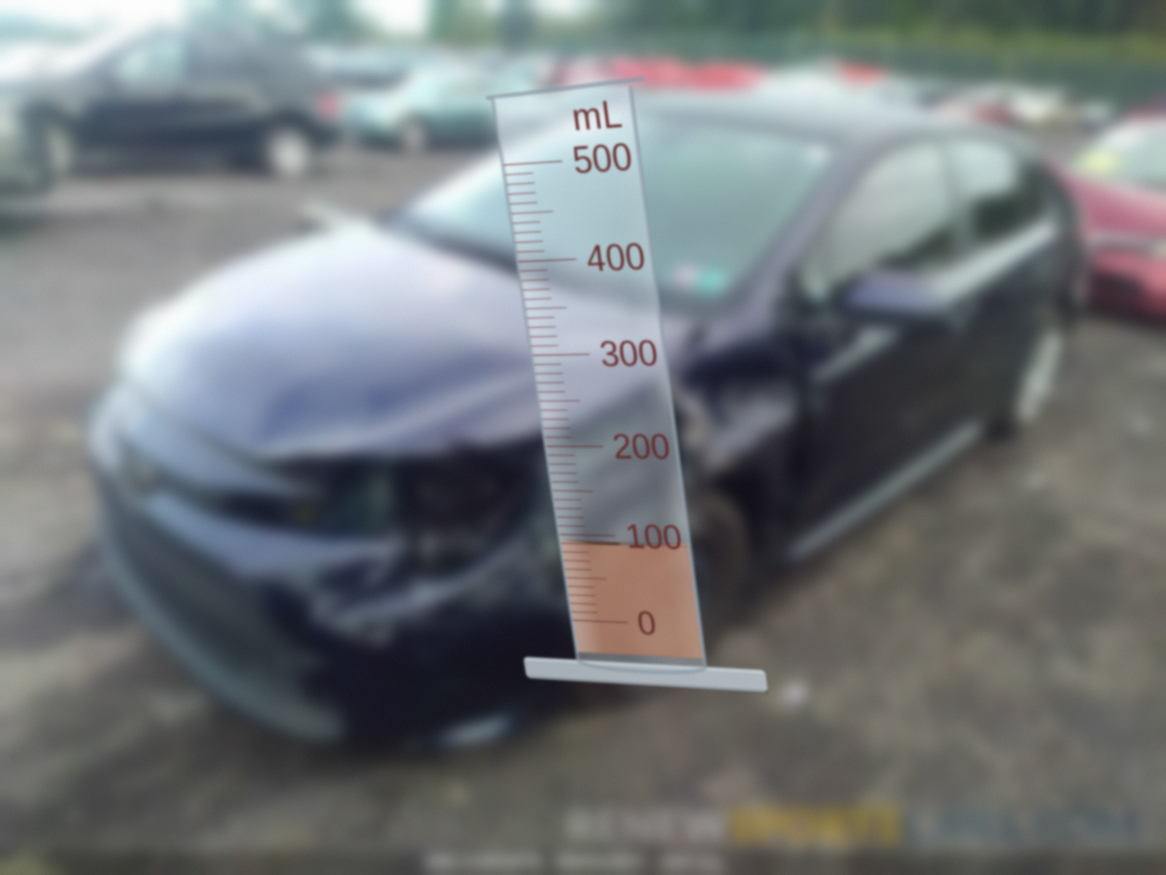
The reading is 90 mL
